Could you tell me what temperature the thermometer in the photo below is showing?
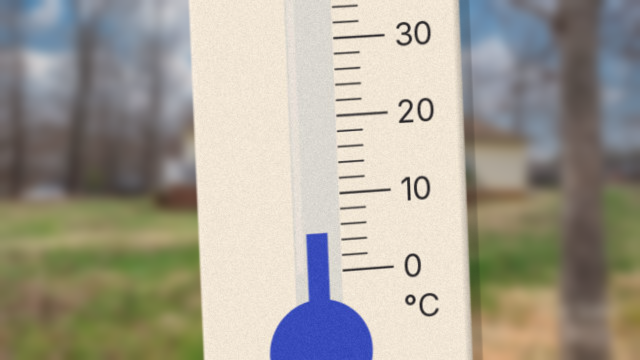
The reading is 5 °C
